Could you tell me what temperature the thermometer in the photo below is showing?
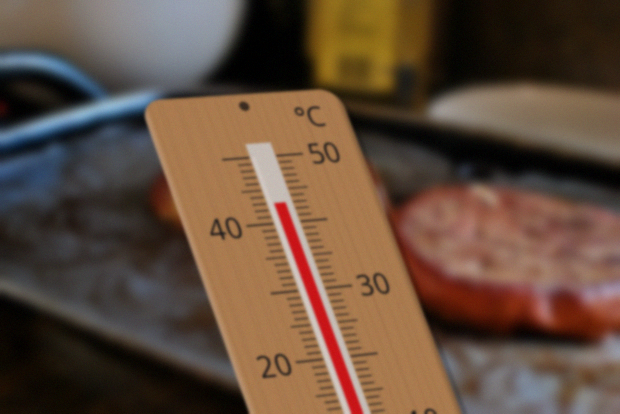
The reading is 43 °C
